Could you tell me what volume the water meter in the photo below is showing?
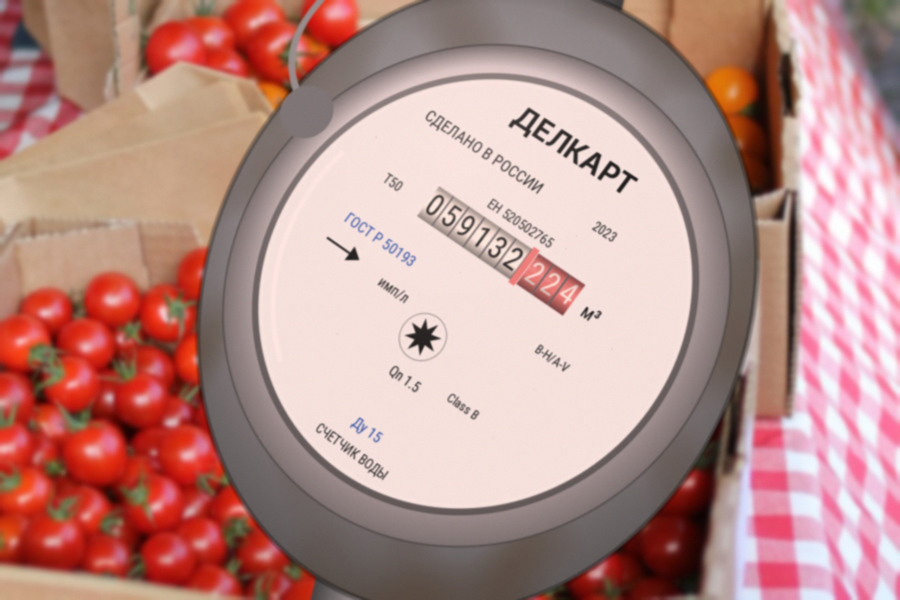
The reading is 59132.224 m³
